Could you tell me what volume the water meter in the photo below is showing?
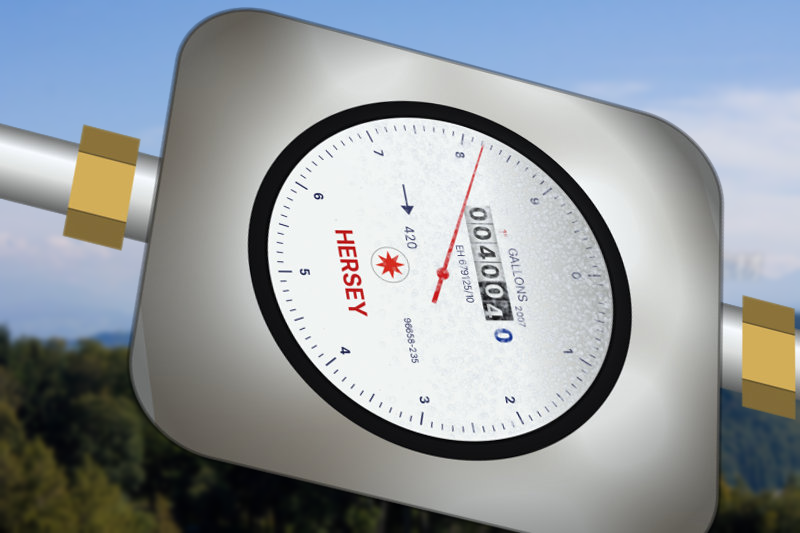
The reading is 40038.2 gal
